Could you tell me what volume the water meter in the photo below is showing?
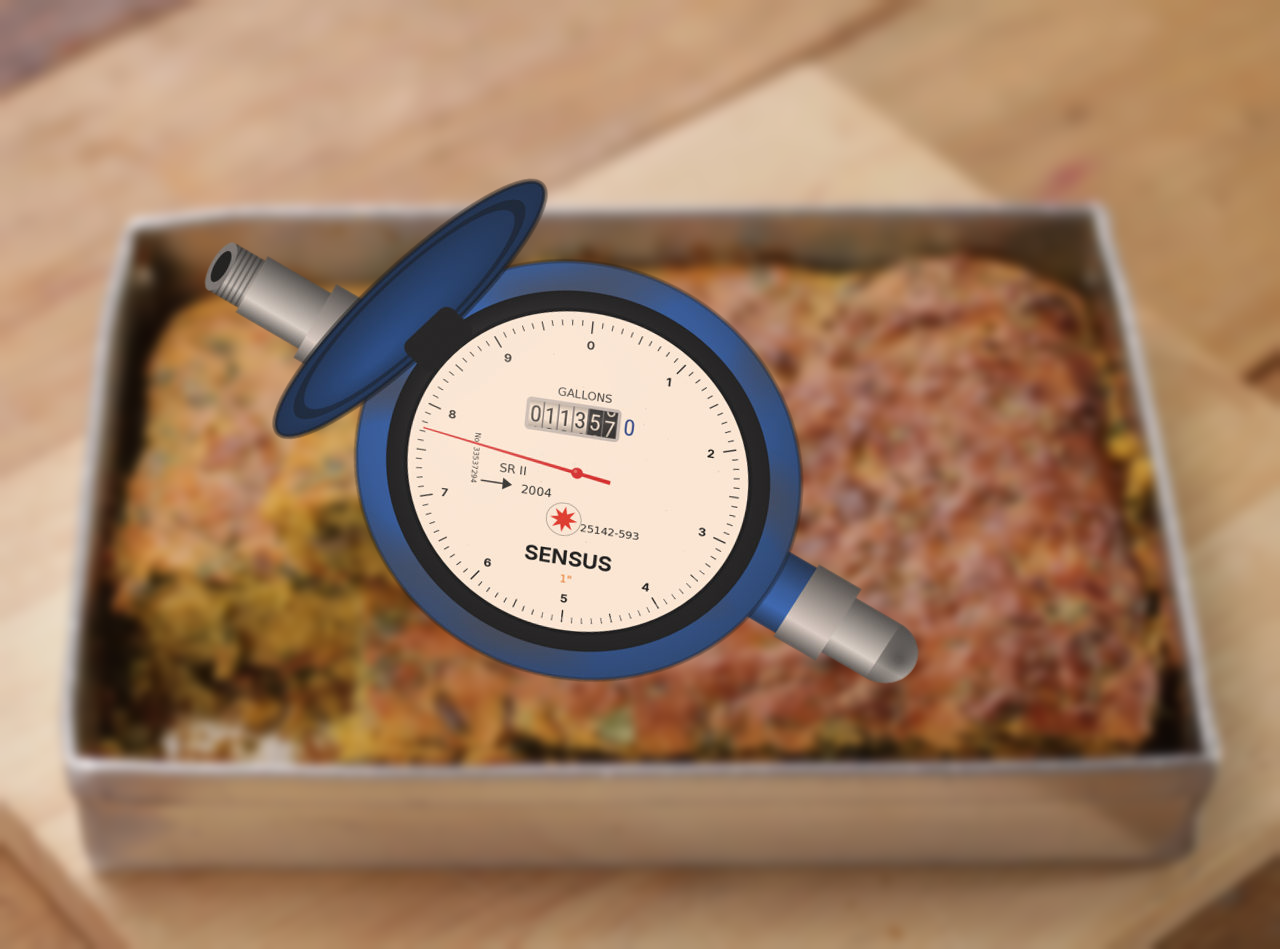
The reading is 113567.7 gal
